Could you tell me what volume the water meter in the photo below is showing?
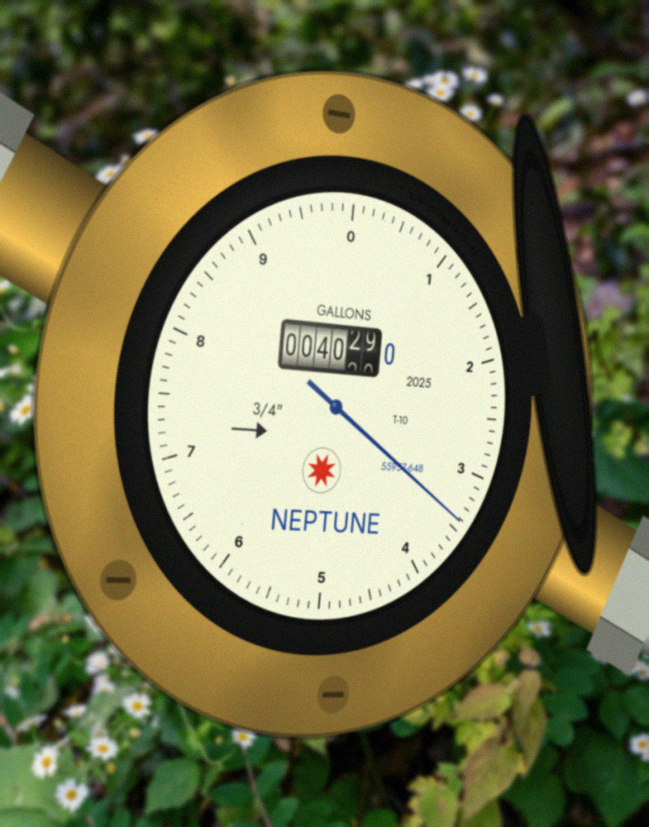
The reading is 40293.4 gal
